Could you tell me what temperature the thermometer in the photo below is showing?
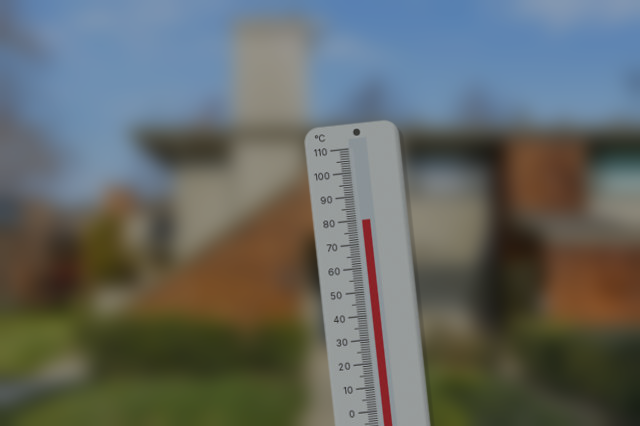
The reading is 80 °C
